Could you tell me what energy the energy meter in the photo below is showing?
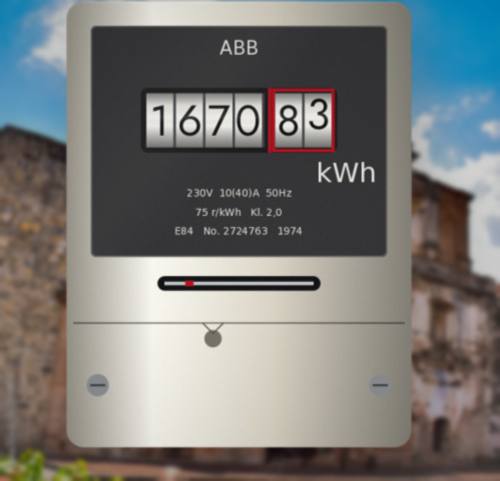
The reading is 1670.83 kWh
